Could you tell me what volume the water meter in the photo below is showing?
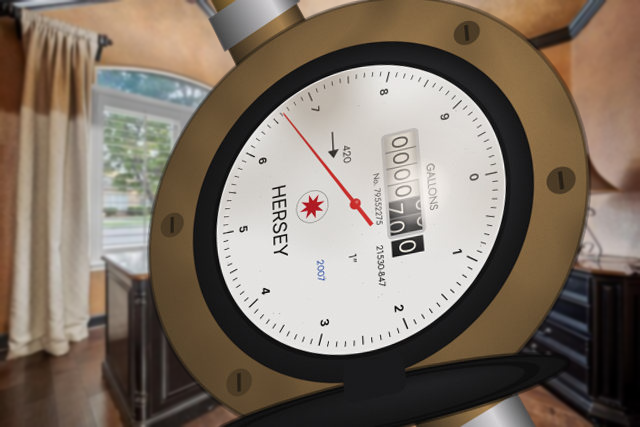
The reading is 696.6 gal
